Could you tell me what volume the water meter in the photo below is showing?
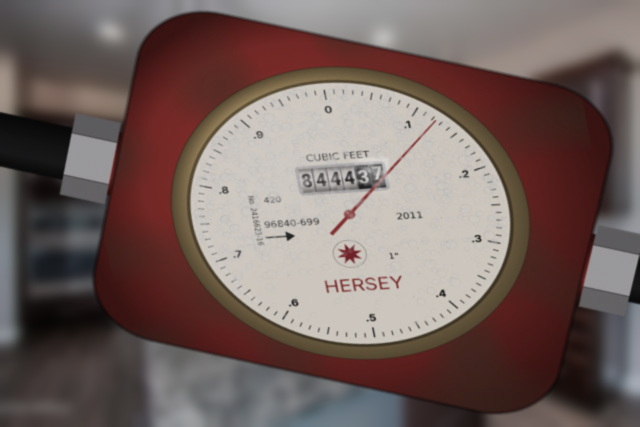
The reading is 844437.12 ft³
